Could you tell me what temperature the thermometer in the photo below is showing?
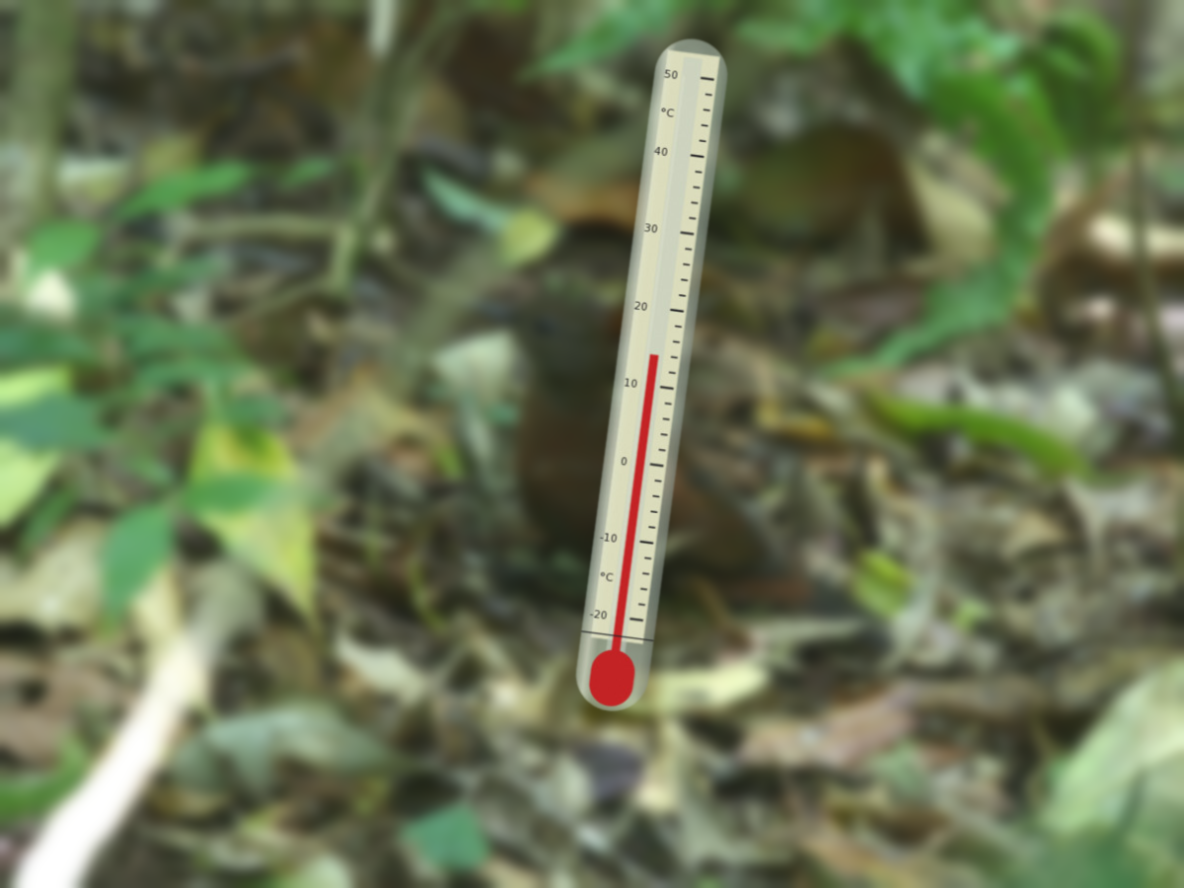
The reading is 14 °C
